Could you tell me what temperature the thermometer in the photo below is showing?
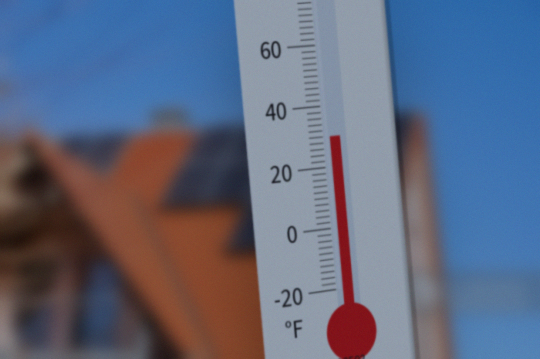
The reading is 30 °F
